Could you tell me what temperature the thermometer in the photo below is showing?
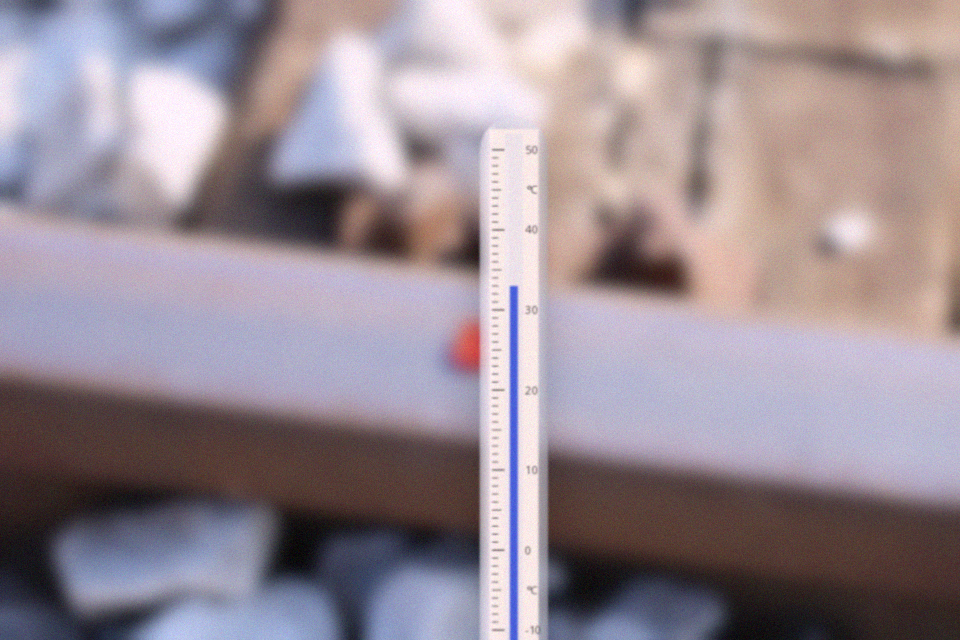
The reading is 33 °C
